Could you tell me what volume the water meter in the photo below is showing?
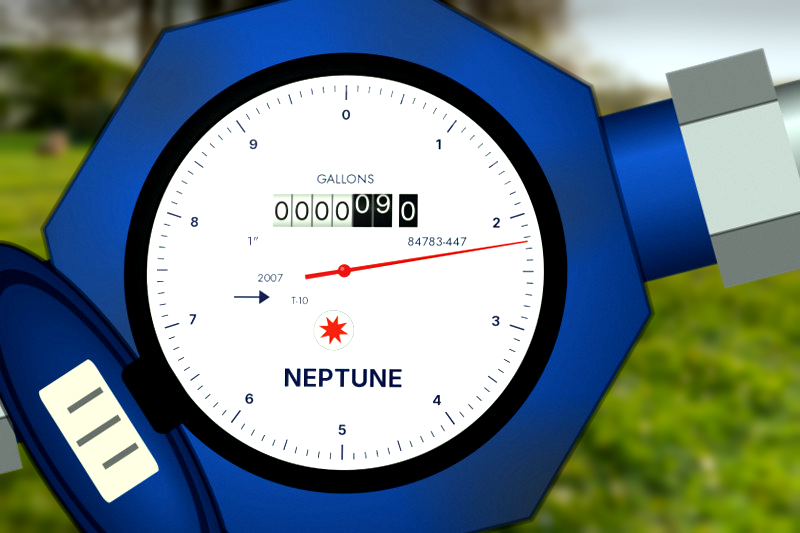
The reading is 92.2 gal
